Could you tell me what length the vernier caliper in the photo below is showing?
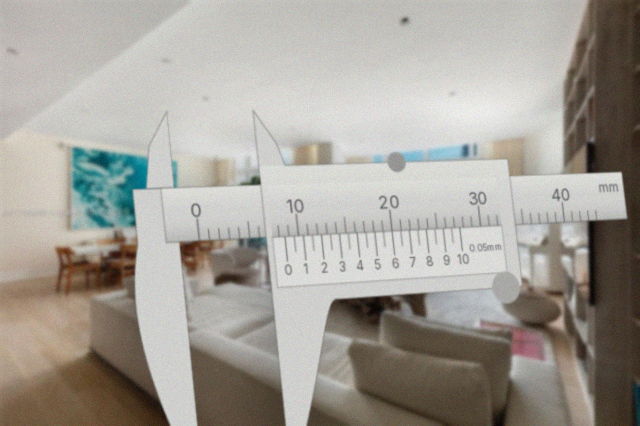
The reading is 8.6 mm
